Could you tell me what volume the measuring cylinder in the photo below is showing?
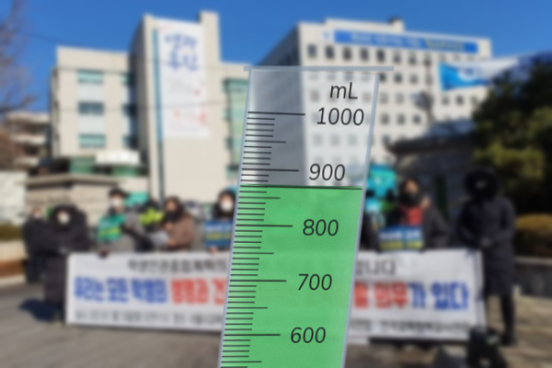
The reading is 870 mL
